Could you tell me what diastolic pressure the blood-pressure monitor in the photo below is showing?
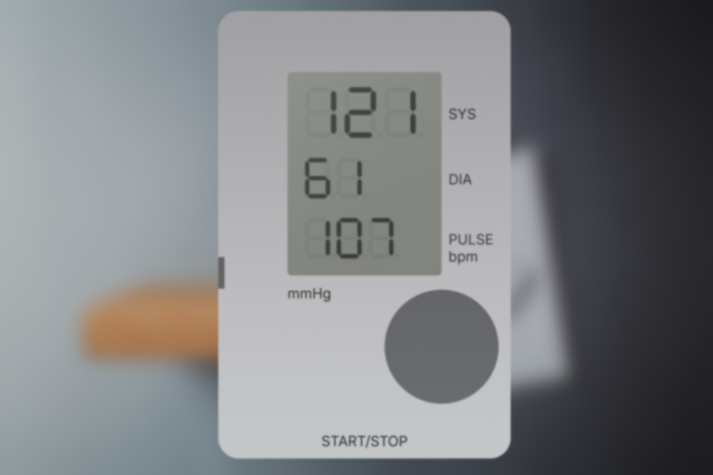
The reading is 61 mmHg
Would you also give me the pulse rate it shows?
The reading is 107 bpm
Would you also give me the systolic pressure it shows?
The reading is 121 mmHg
